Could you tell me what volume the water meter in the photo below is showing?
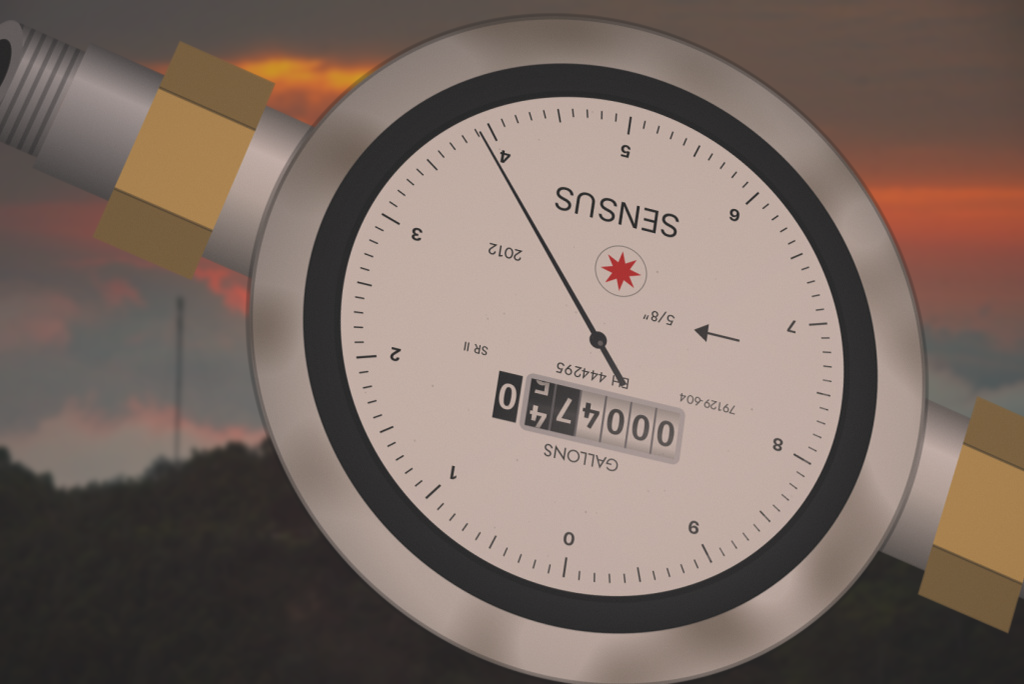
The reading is 4743.9 gal
